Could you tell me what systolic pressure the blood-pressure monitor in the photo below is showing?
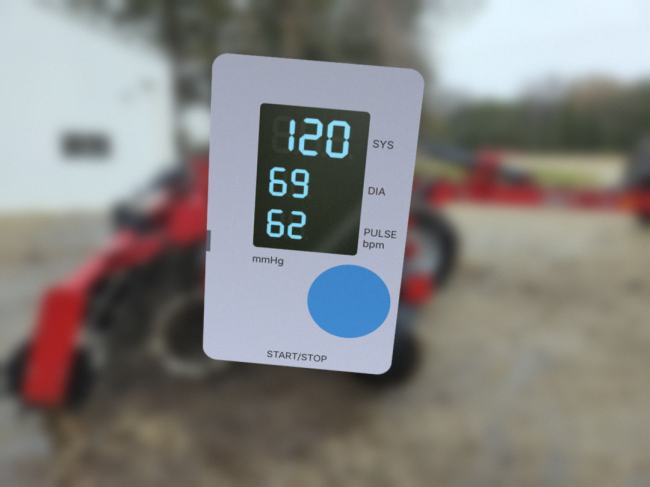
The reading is 120 mmHg
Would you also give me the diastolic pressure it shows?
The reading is 69 mmHg
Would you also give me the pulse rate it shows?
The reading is 62 bpm
